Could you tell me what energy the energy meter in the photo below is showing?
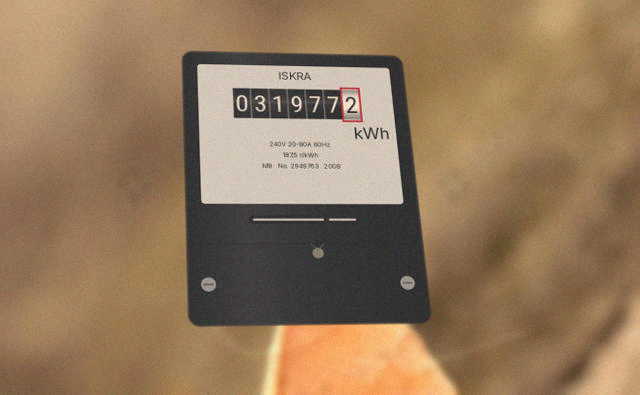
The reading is 31977.2 kWh
